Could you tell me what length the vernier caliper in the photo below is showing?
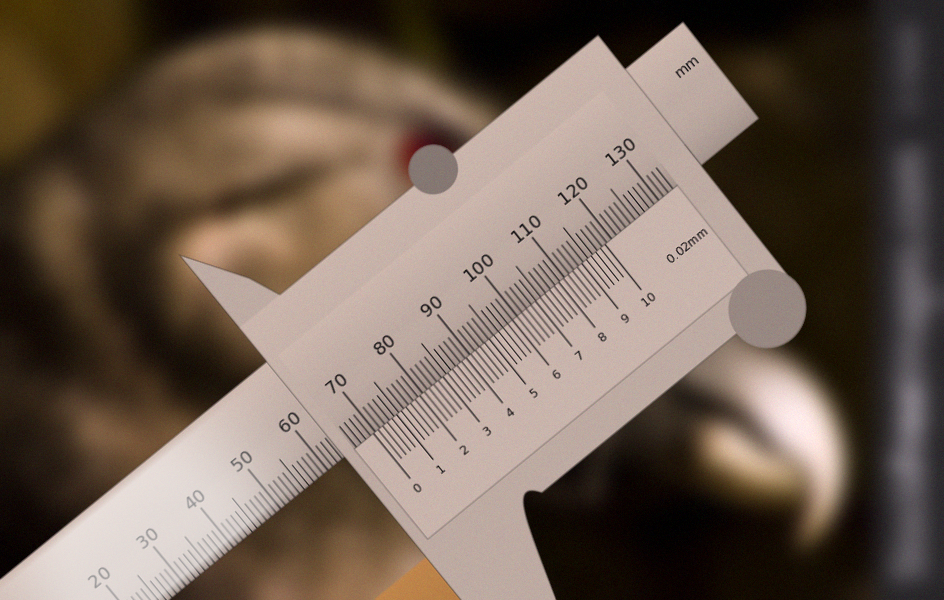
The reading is 69.6 mm
